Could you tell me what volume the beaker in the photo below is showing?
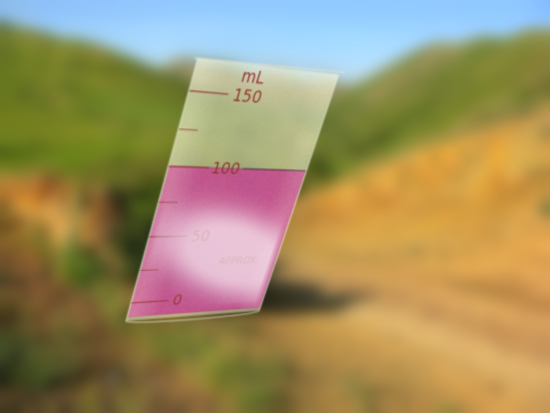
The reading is 100 mL
